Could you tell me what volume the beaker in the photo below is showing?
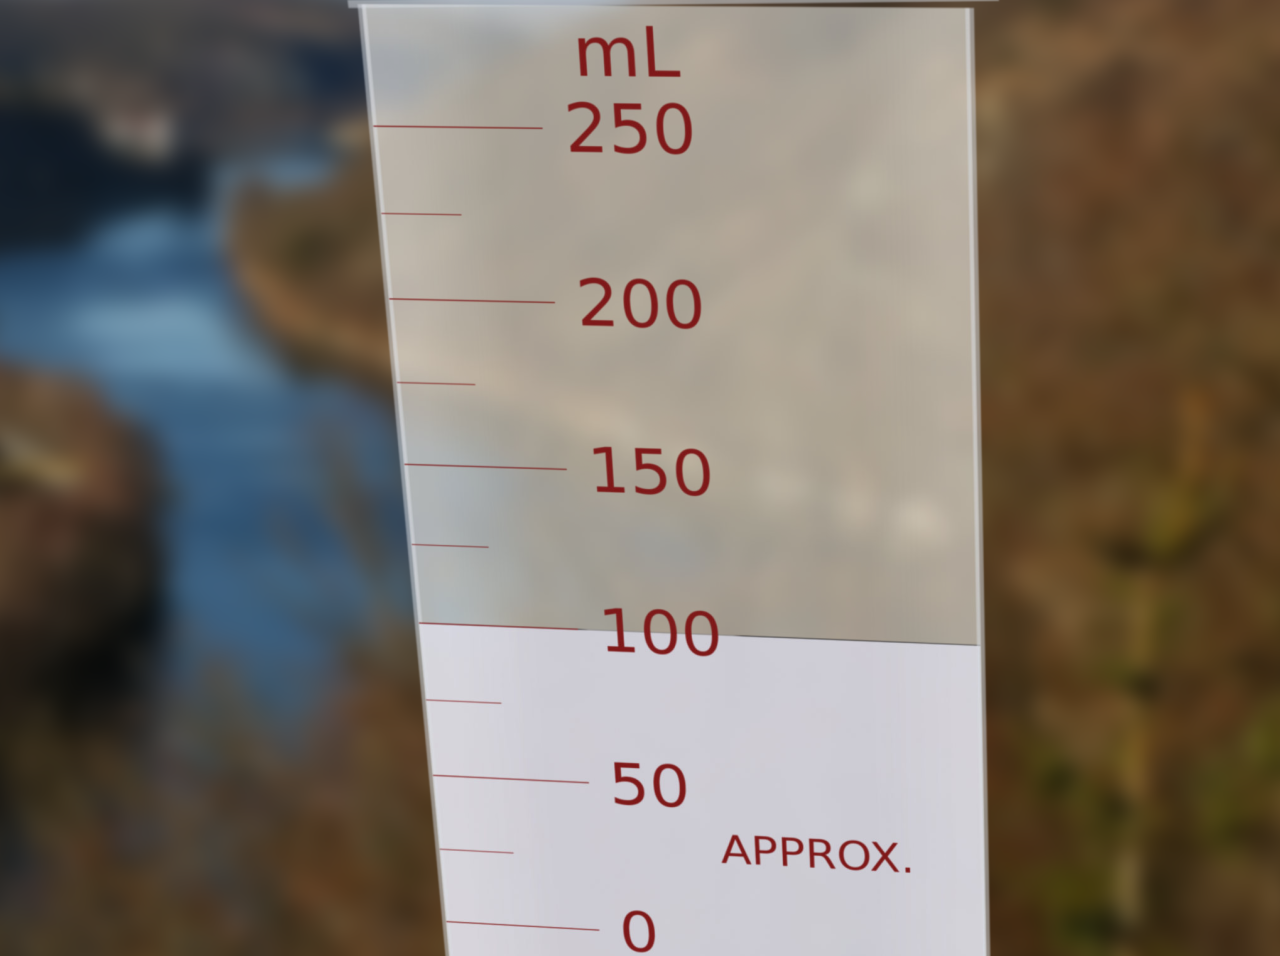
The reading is 100 mL
